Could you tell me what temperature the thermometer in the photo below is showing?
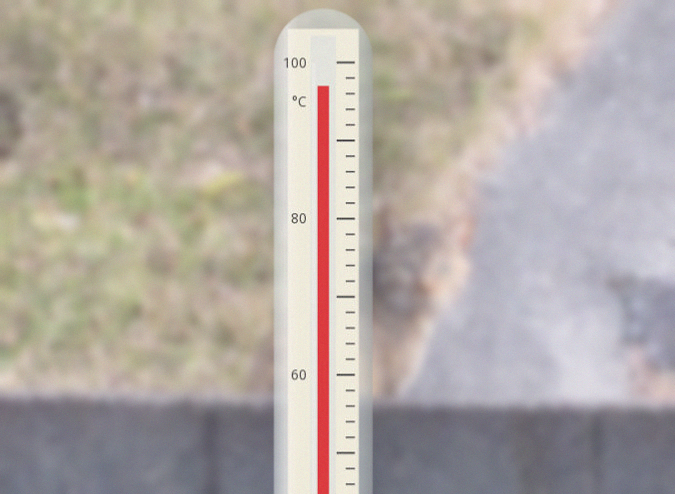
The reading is 97 °C
